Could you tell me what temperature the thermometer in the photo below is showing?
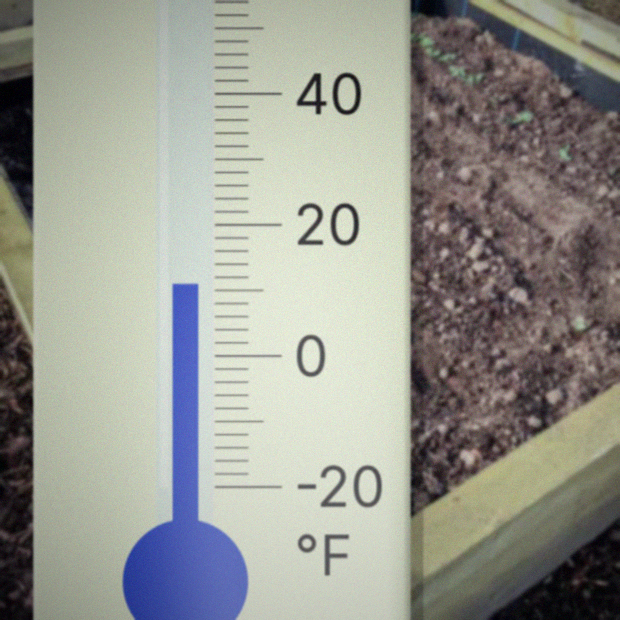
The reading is 11 °F
